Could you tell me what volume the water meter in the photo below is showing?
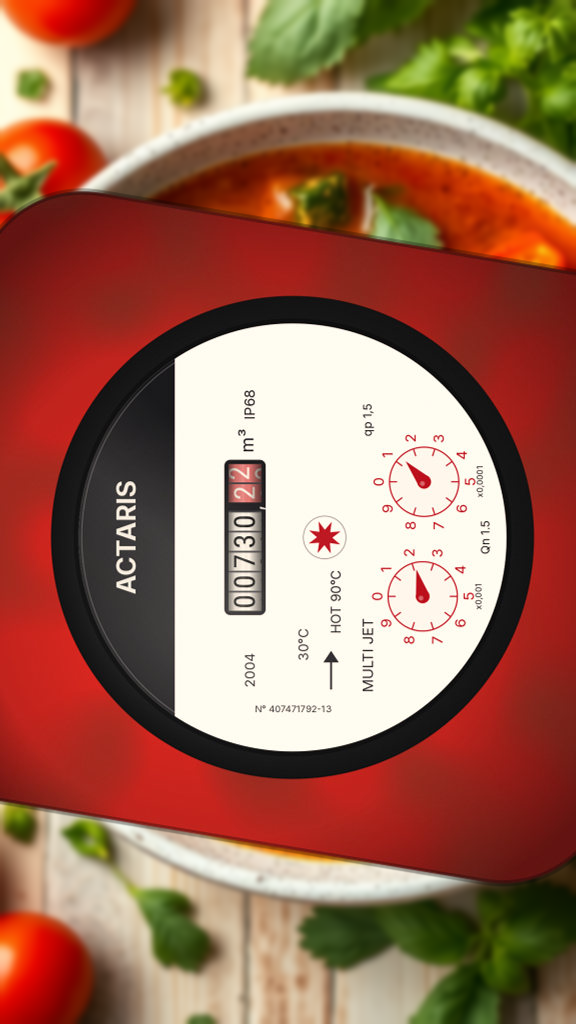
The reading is 730.2221 m³
